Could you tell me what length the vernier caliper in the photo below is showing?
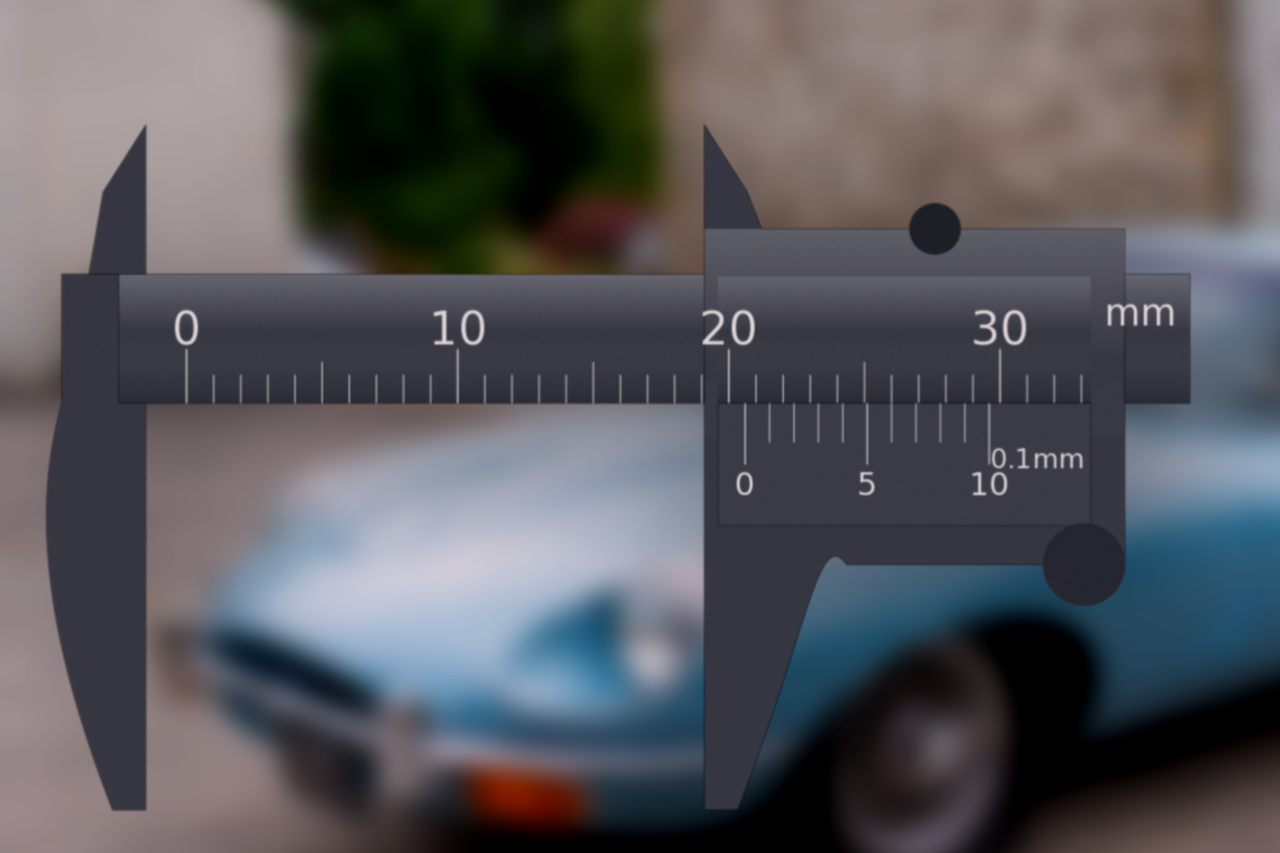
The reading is 20.6 mm
